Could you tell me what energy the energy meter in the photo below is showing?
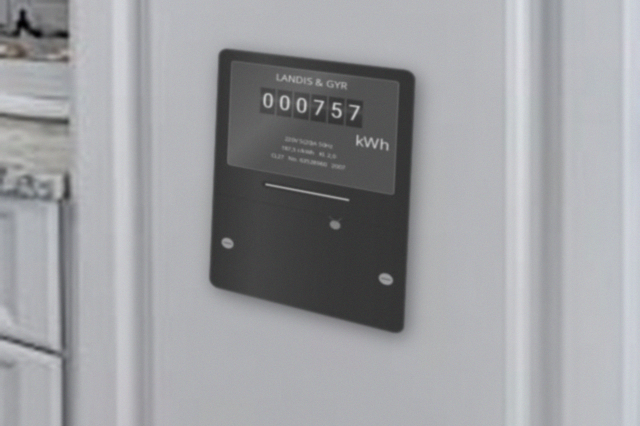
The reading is 757 kWh
